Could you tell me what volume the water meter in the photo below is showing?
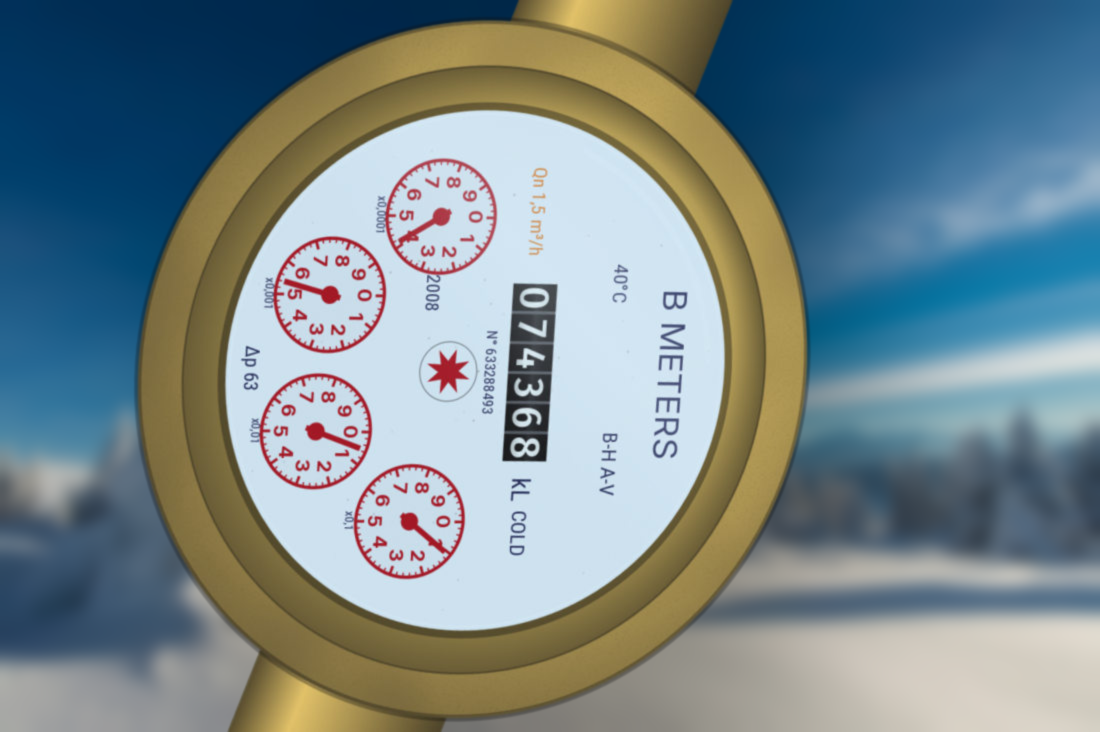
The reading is 74368.1054 kL
